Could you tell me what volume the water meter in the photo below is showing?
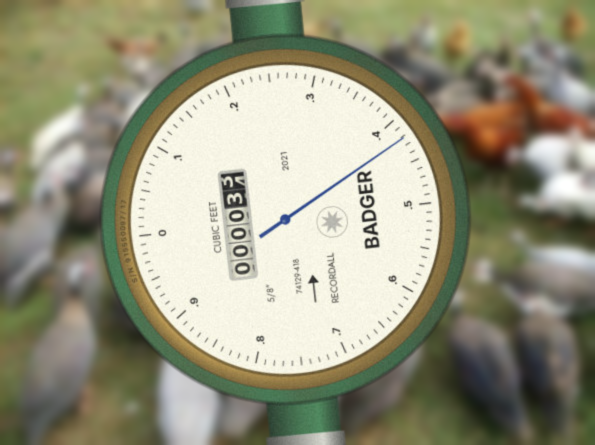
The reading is 33.42 ft³
